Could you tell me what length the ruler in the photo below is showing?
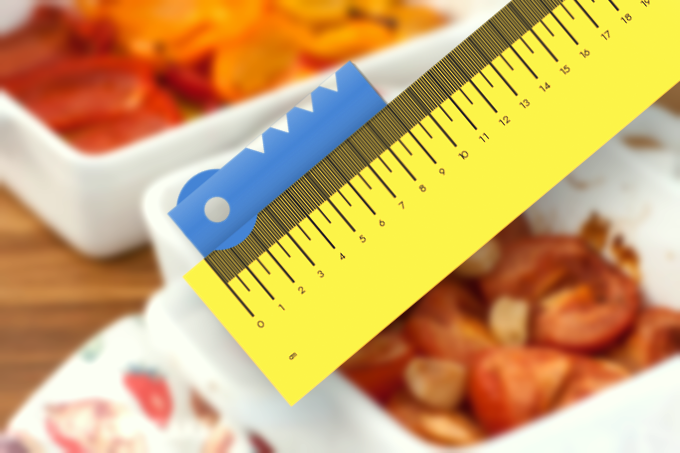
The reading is 9 cm
